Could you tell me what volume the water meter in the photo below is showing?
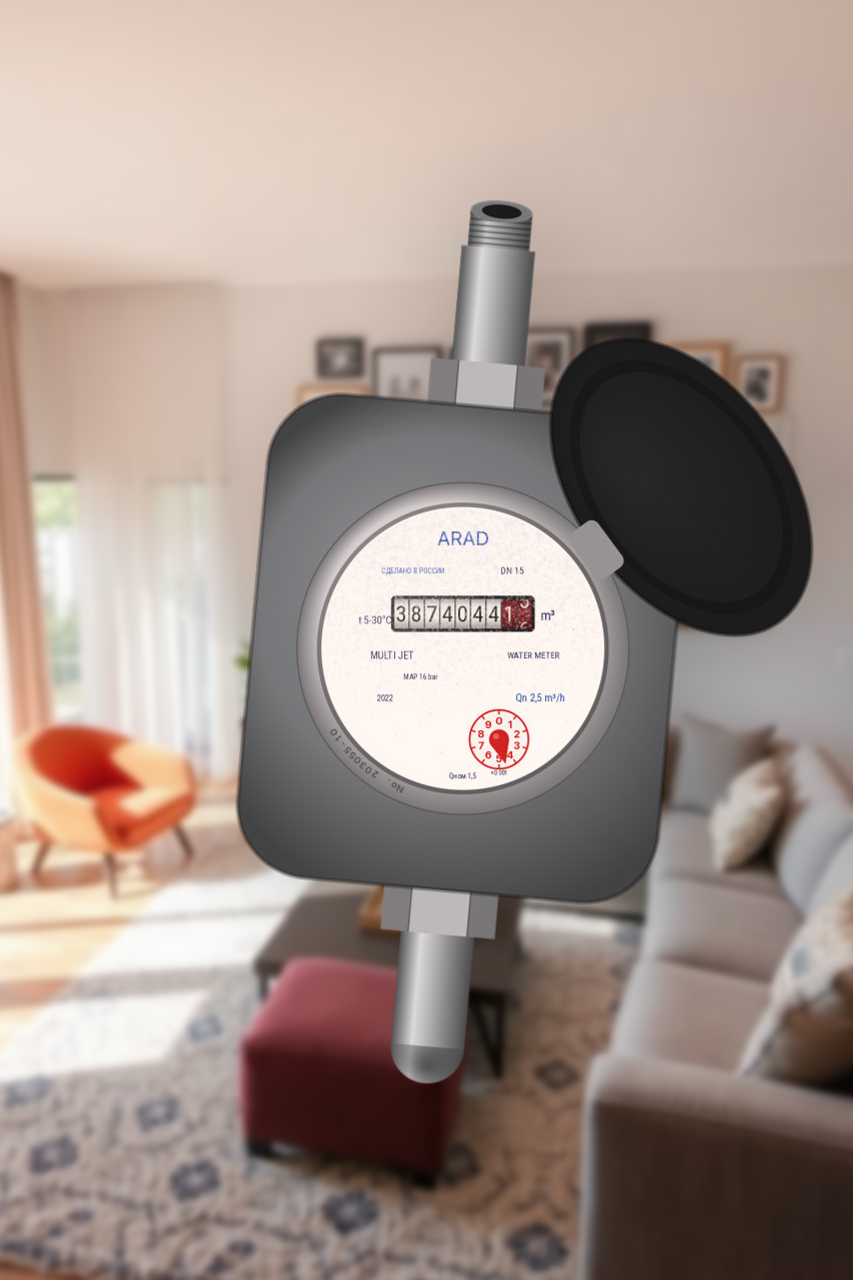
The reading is 3874044.154 m³
